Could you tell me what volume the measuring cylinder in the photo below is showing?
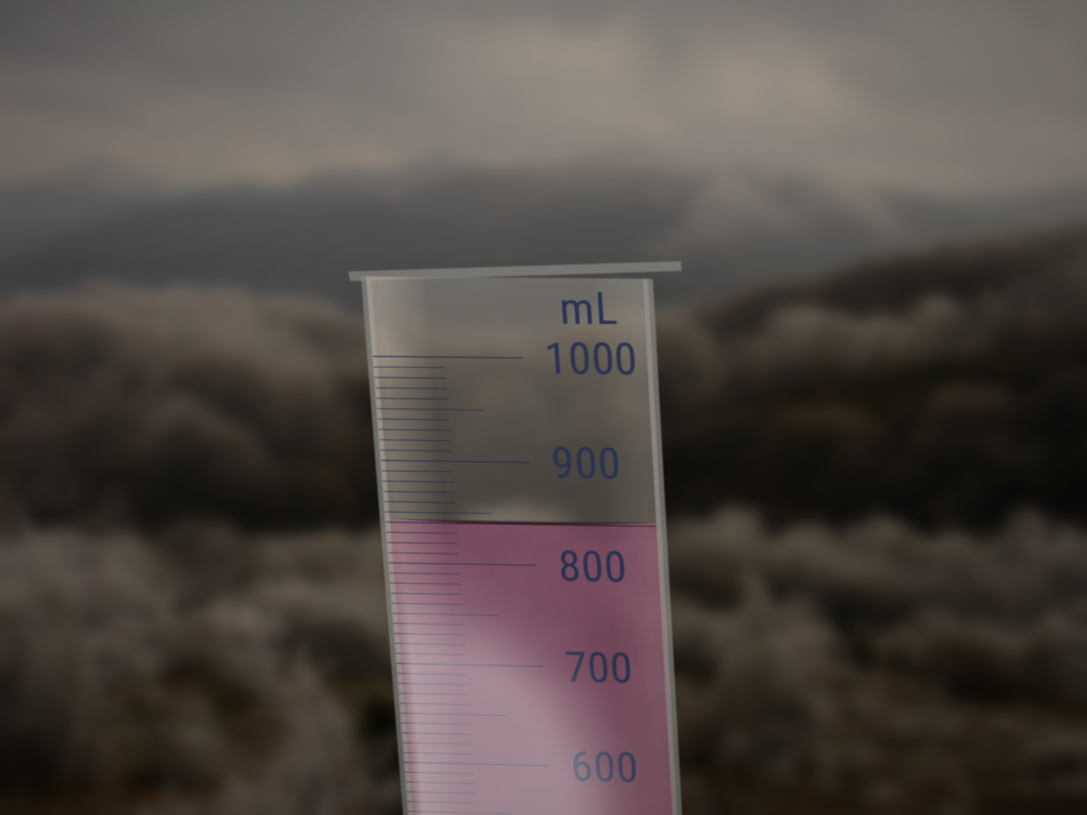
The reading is 840 mL
